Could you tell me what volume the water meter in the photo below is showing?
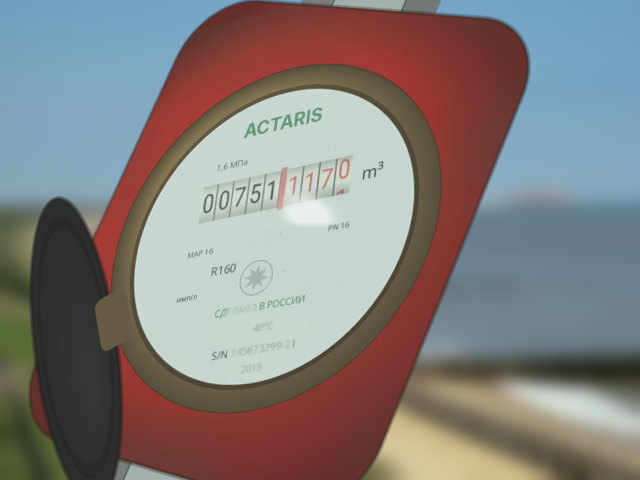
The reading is 751.1170 m³
